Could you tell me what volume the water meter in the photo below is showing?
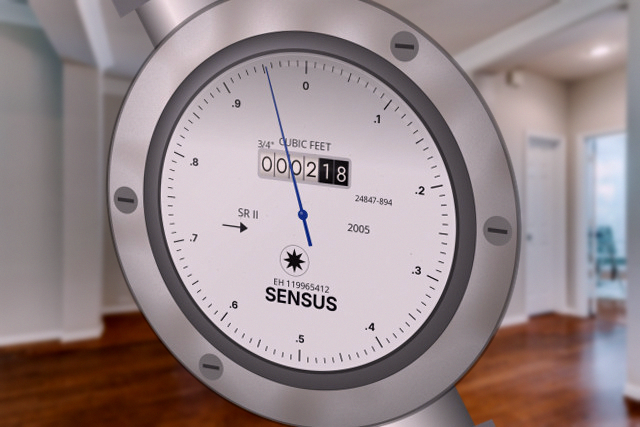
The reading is 217.95 ft³
